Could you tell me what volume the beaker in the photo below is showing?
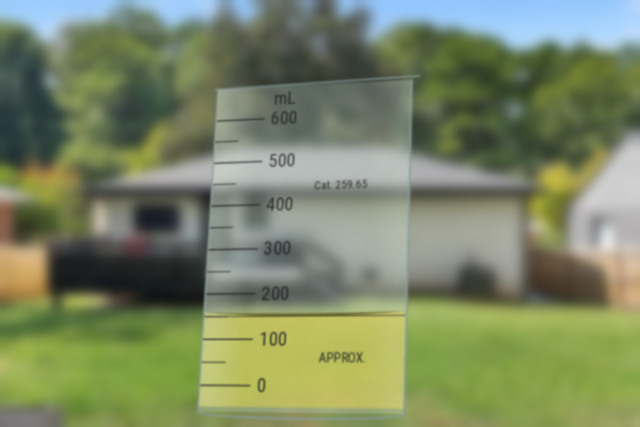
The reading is 150 mL
